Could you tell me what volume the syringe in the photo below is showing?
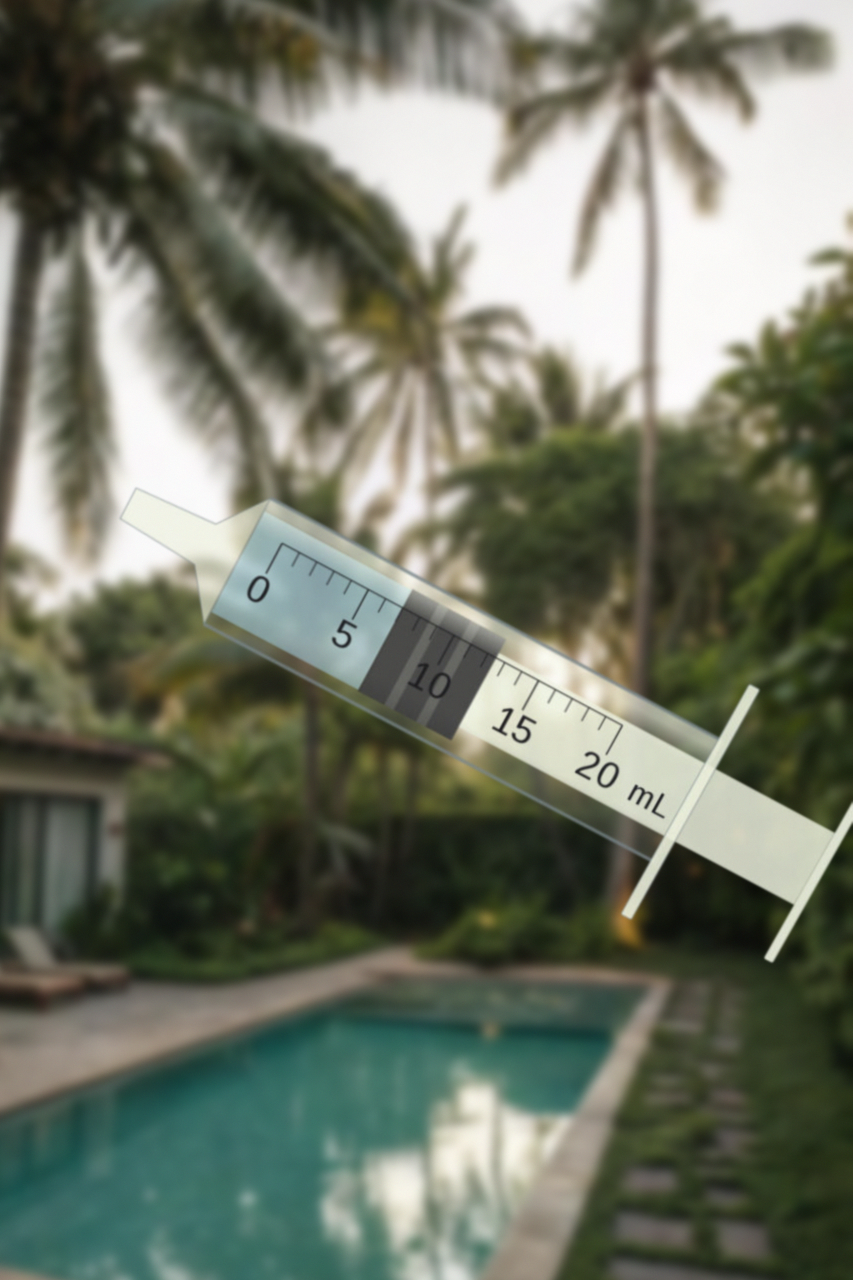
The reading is 7 mL
